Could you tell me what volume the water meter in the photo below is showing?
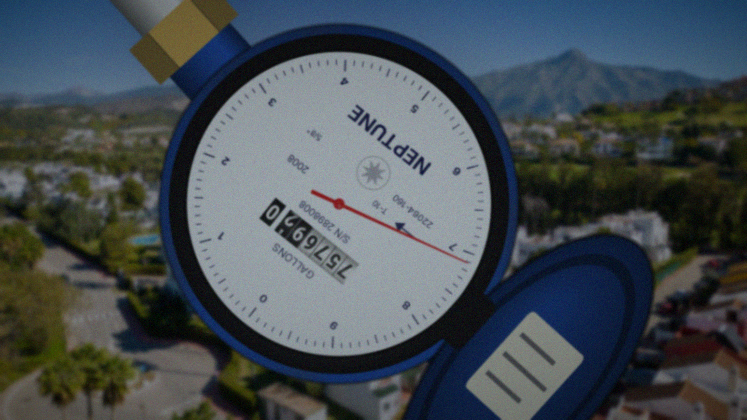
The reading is 7576917.1 gal
